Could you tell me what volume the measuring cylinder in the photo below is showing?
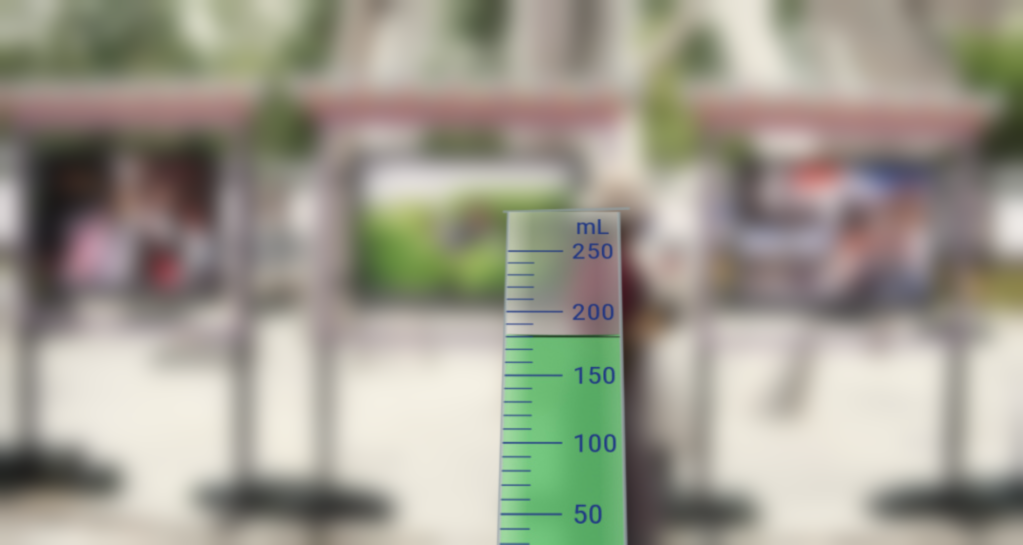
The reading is 180 mL
